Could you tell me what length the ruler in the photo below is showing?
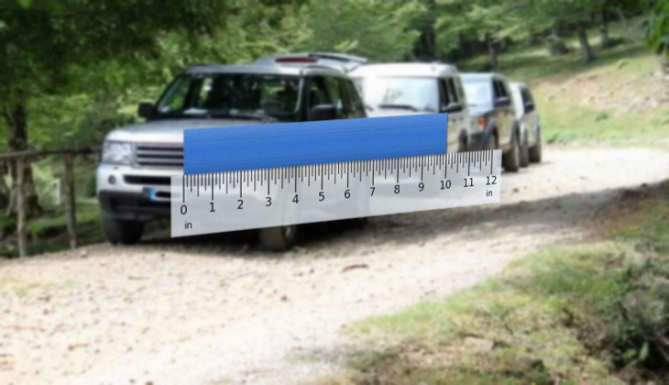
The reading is 10 in
